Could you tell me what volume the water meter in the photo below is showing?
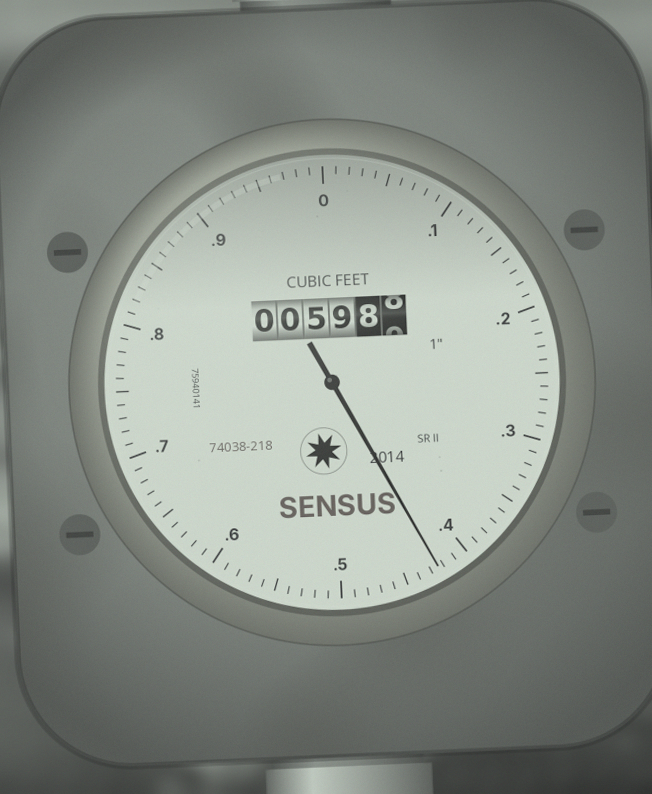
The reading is 5988.42 ft³
